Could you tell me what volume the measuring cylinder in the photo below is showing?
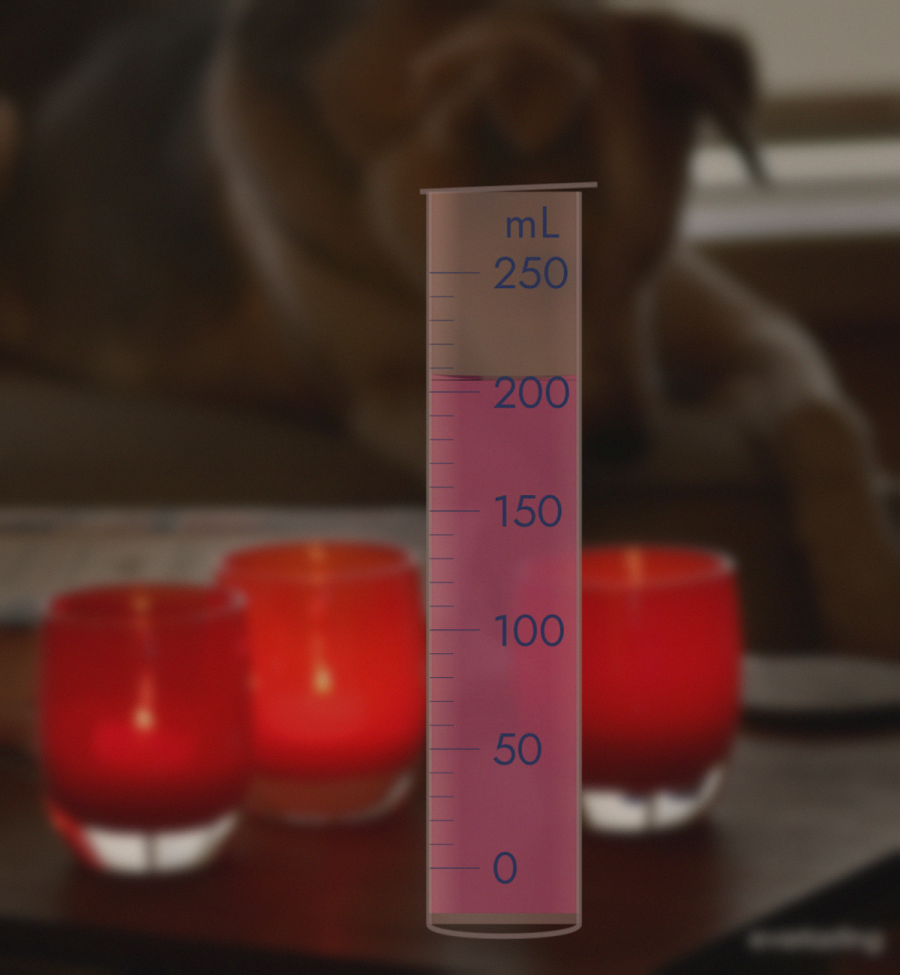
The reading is 205 mL
